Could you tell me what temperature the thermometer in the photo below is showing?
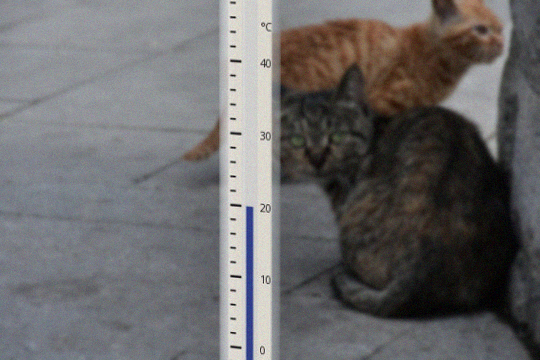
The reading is 20 °C
